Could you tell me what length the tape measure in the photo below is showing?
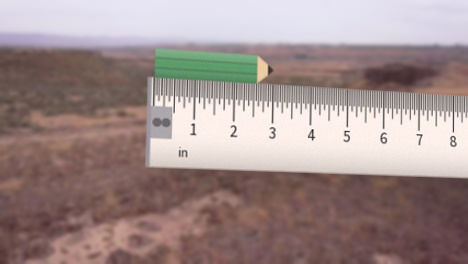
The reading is 3 in
